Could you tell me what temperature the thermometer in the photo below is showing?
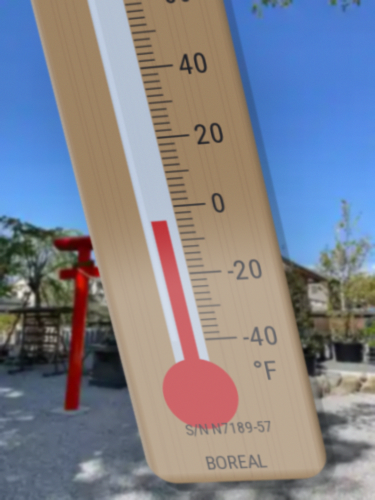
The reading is -4 °F
